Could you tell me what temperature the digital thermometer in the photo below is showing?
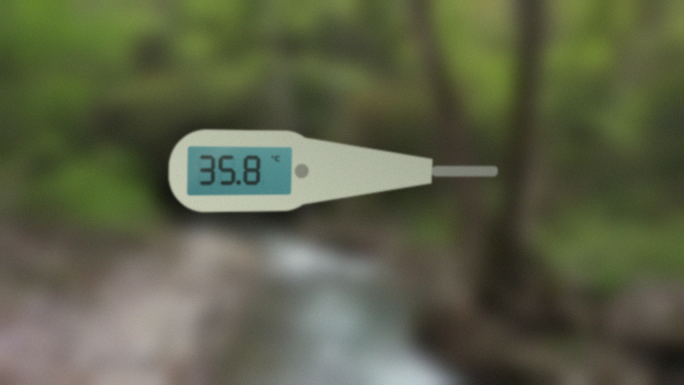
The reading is 35.8 °C
